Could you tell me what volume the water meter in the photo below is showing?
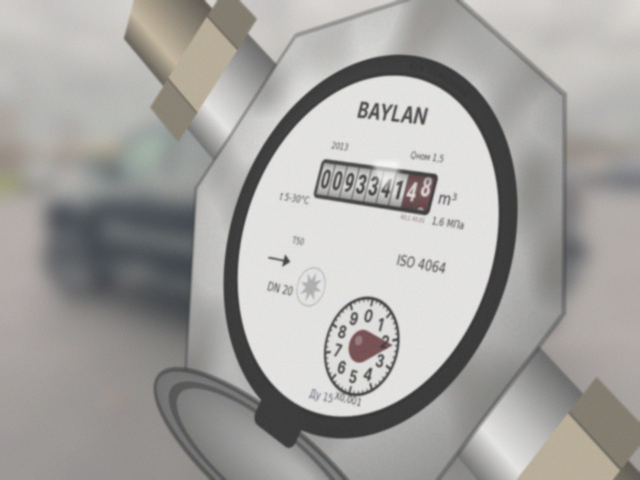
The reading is 93341.482 m³
